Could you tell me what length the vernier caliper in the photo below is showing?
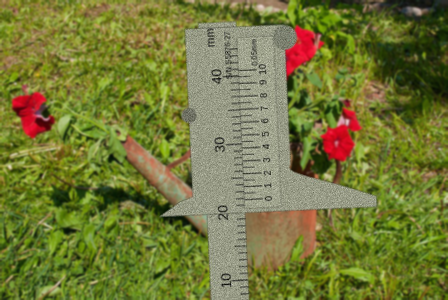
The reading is 21.8 mm
